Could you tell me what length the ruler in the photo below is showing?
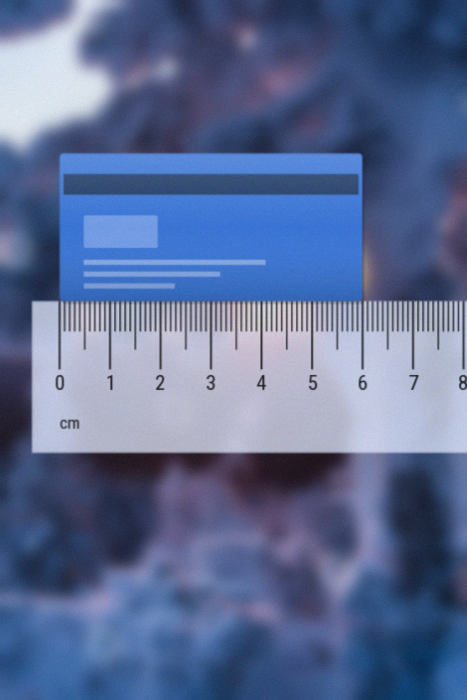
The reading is 6 cm
